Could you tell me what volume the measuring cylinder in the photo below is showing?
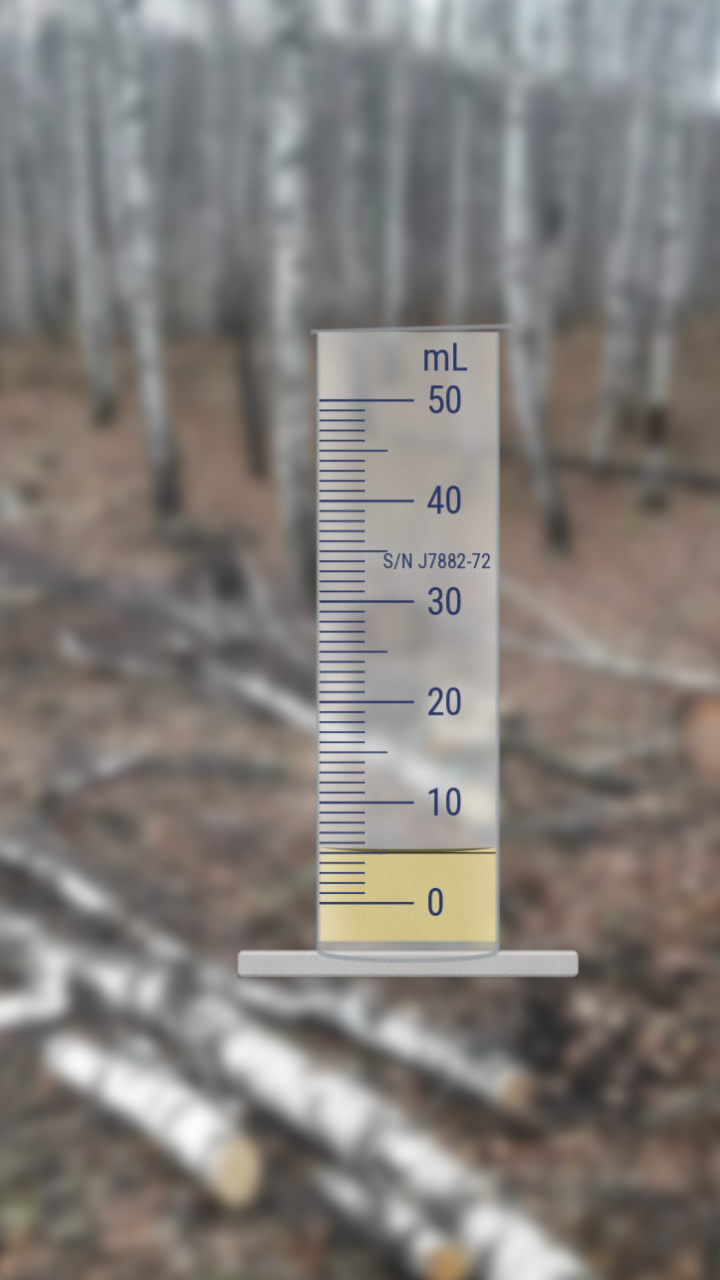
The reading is 5 mL
